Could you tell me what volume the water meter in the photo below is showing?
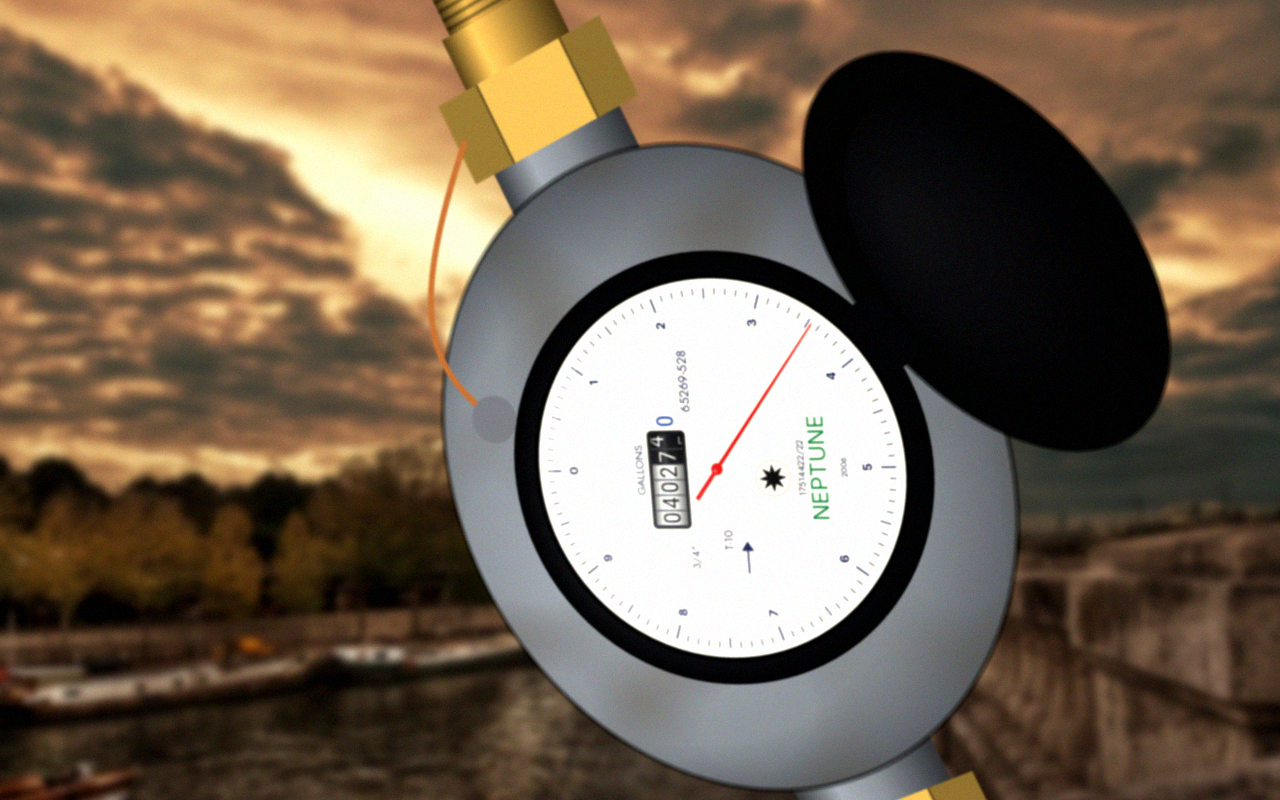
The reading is 402743.5 gal
